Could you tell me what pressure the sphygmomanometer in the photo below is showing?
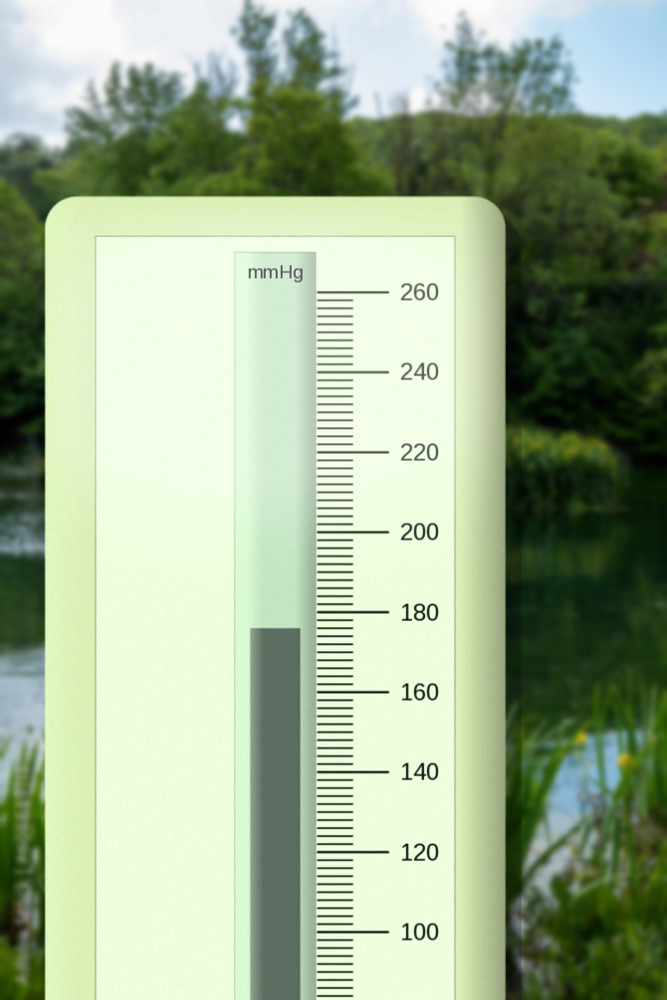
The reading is 176 mmHg
